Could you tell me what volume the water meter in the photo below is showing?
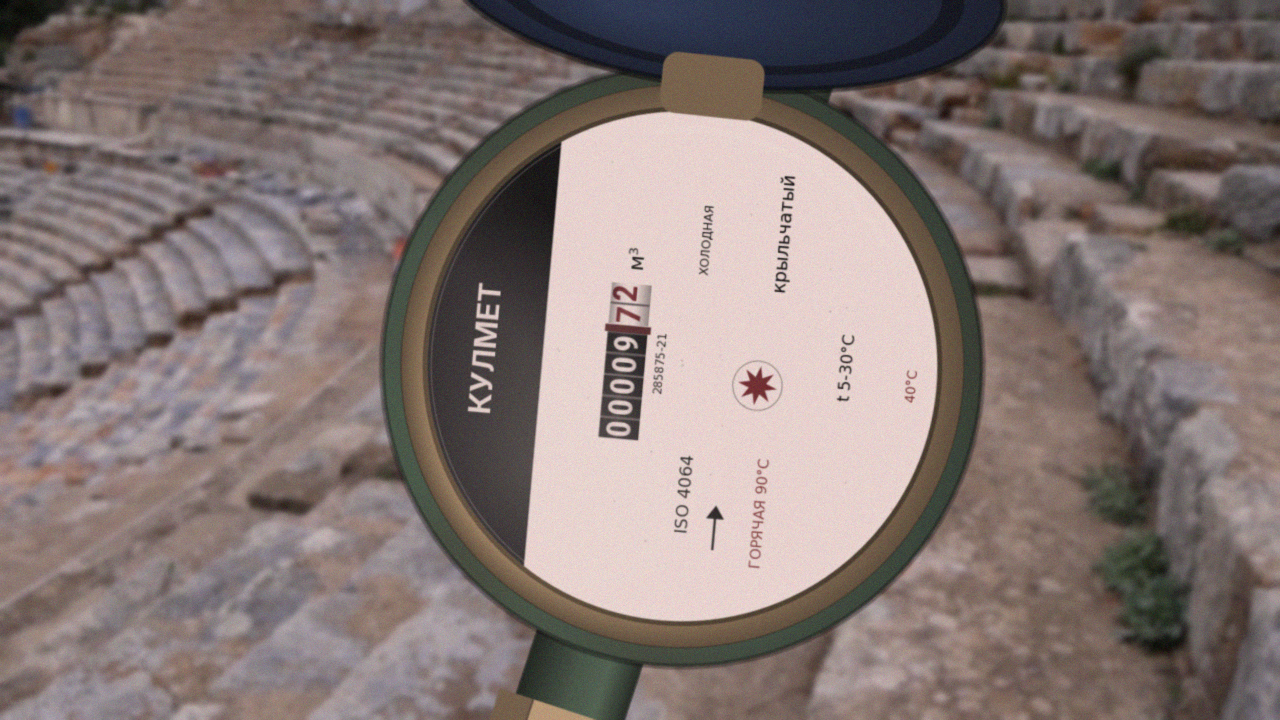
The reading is 9.72 m³
